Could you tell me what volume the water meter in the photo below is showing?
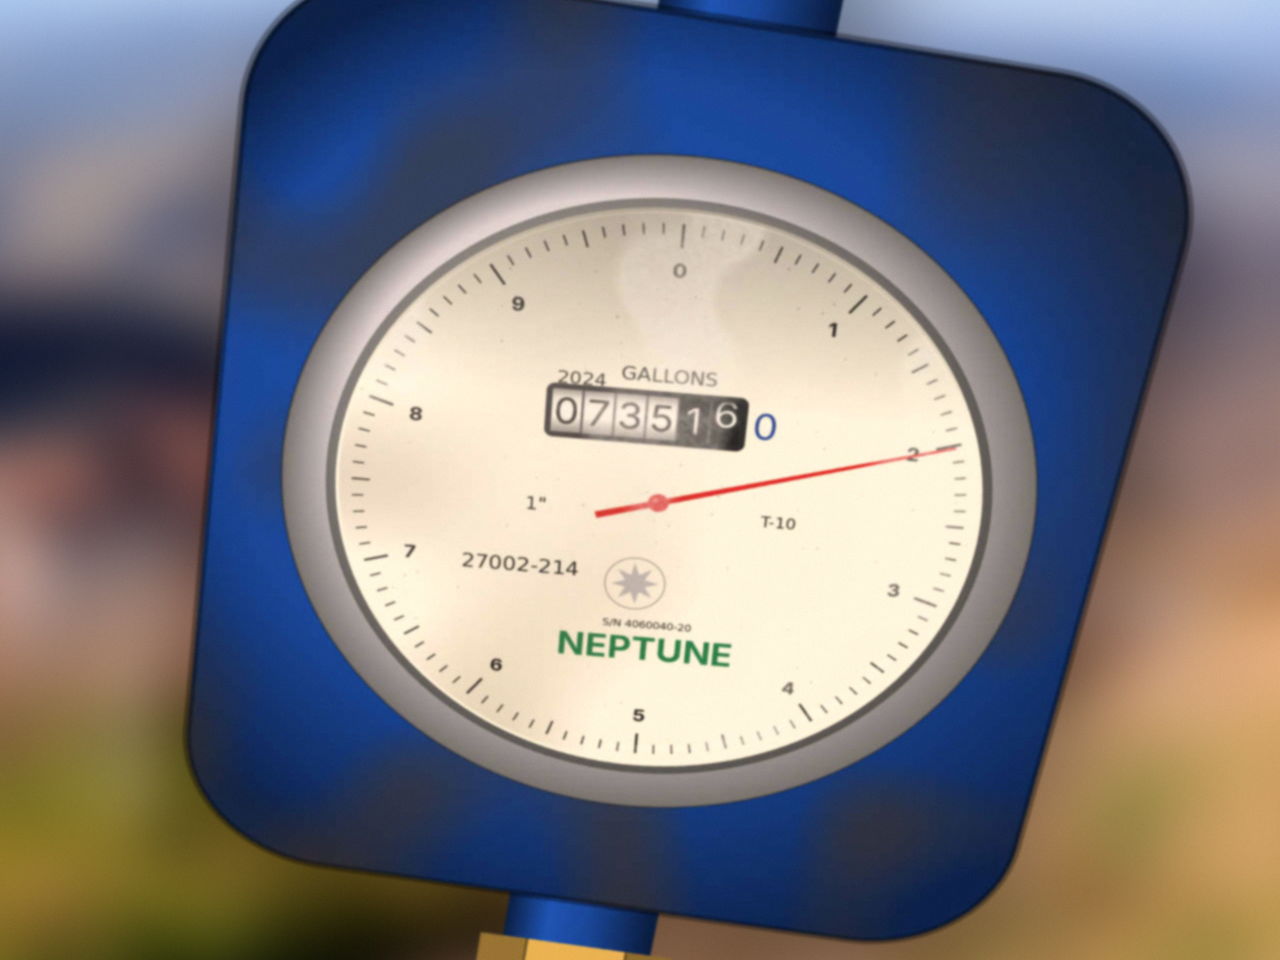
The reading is 735162.0 gal
